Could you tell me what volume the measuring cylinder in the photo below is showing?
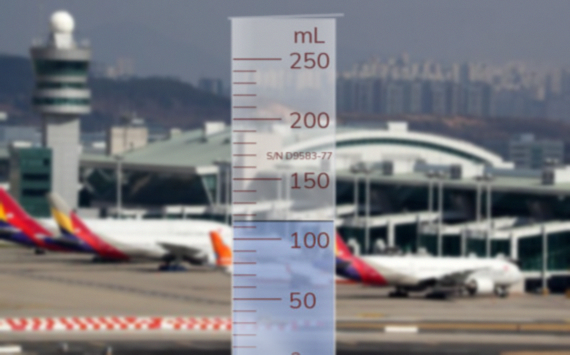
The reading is 115 mL
